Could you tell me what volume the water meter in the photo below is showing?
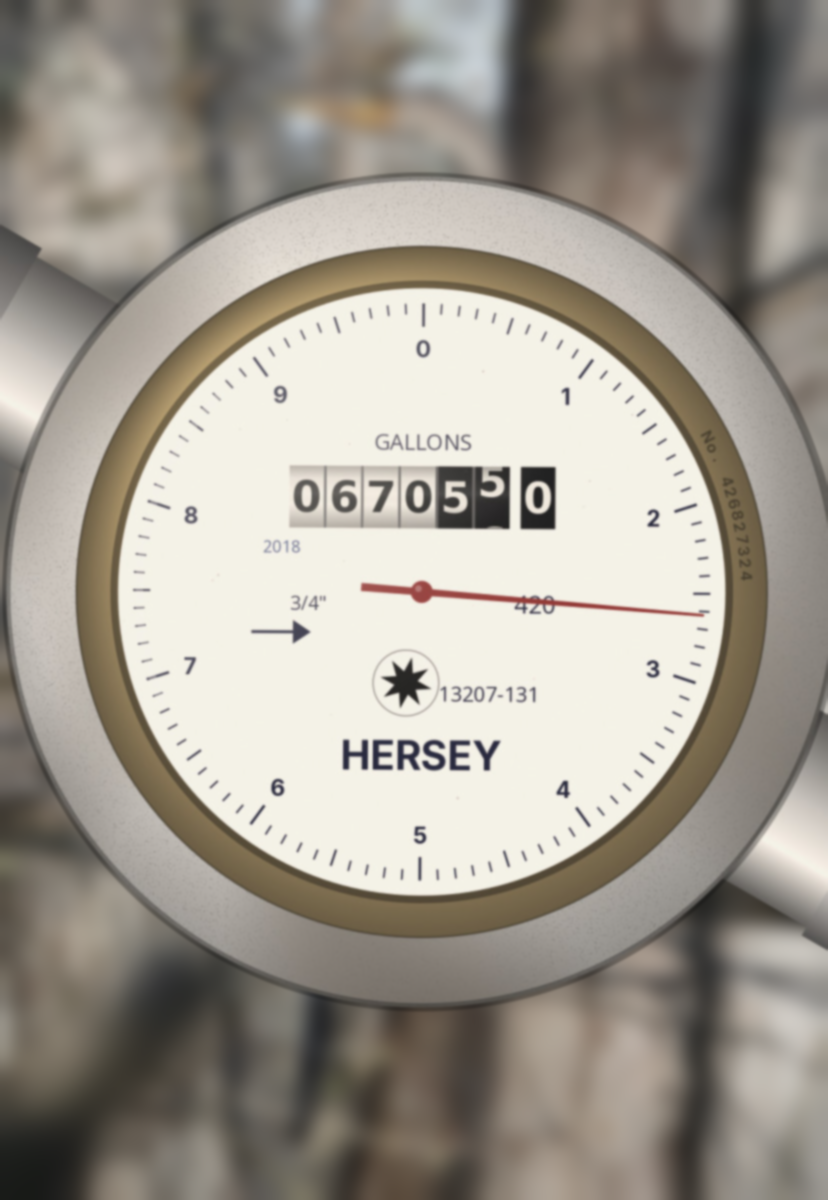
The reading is 670552.6 gal
